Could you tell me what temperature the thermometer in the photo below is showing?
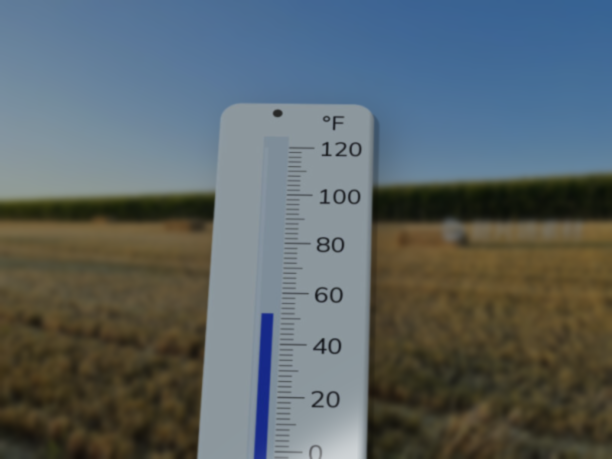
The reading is 52 °F
